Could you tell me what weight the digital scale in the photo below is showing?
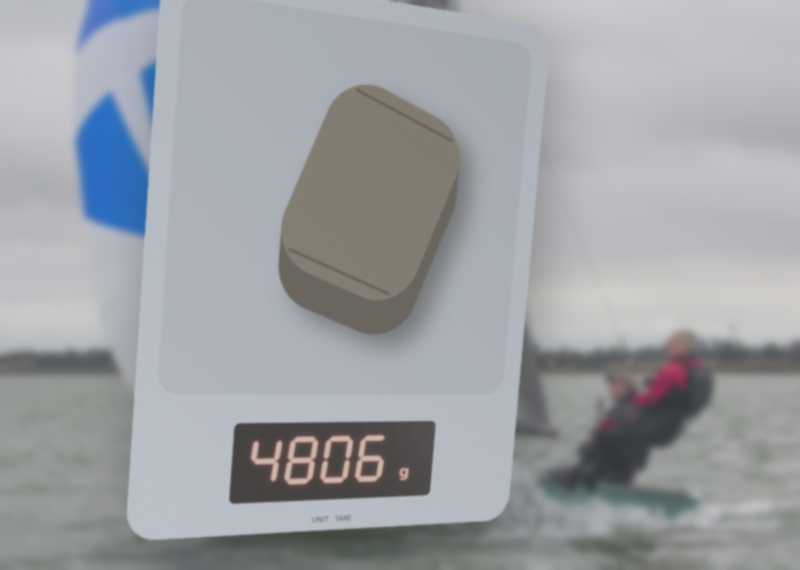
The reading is 4806 g
